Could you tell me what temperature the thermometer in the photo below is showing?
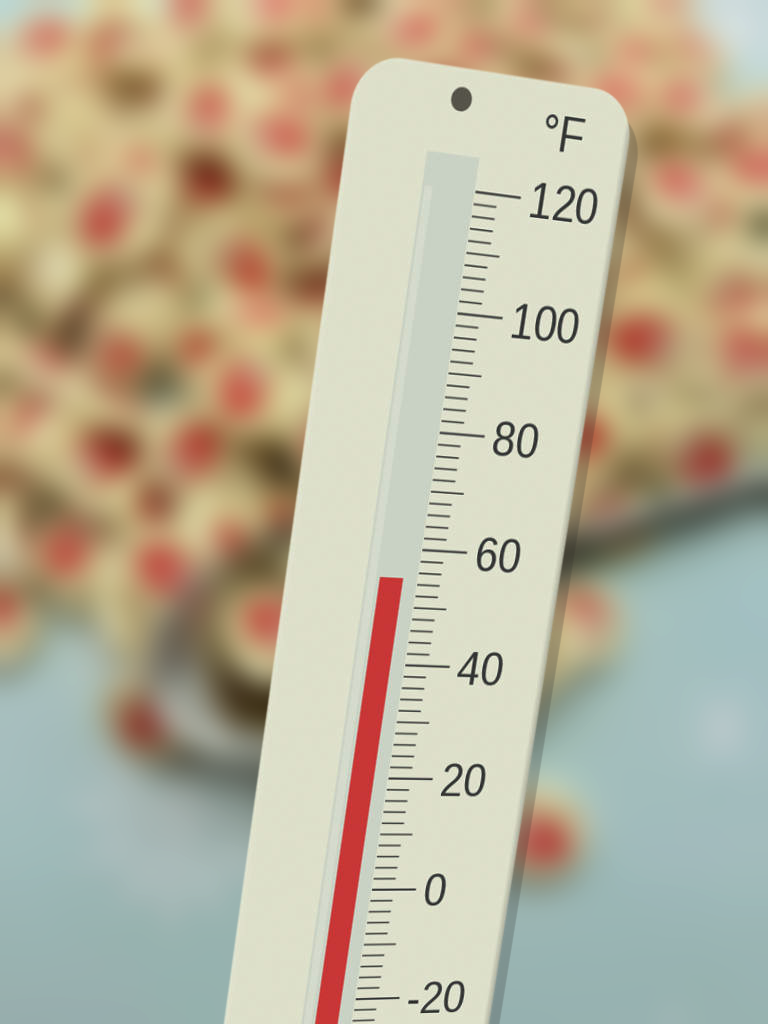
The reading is 55 °F
